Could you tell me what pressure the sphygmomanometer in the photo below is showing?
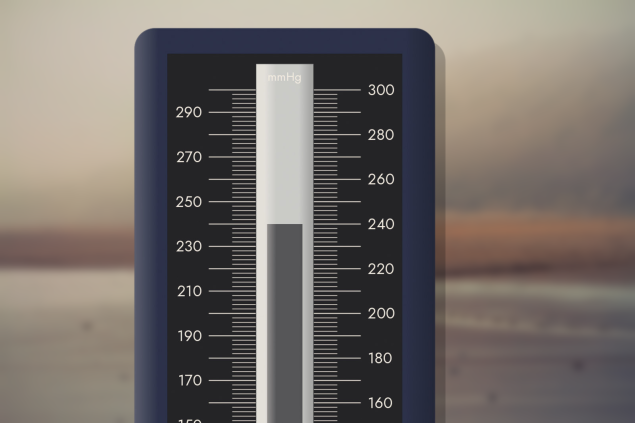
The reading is 240 mmHg
